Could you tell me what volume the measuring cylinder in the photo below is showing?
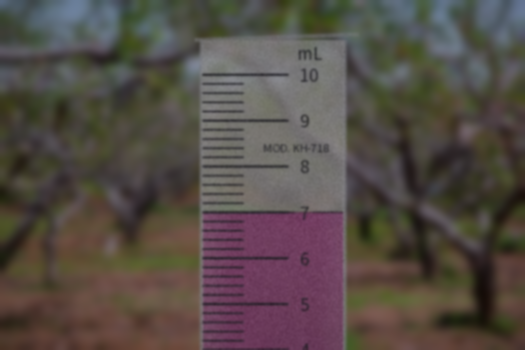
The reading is 7 mL
